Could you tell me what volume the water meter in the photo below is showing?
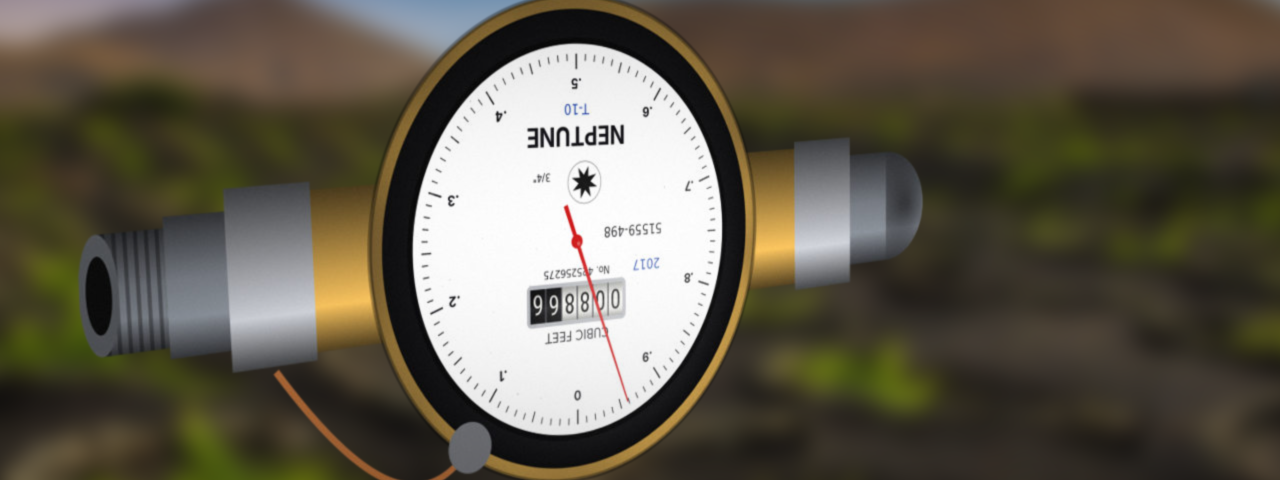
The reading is 8865.94 ft³
